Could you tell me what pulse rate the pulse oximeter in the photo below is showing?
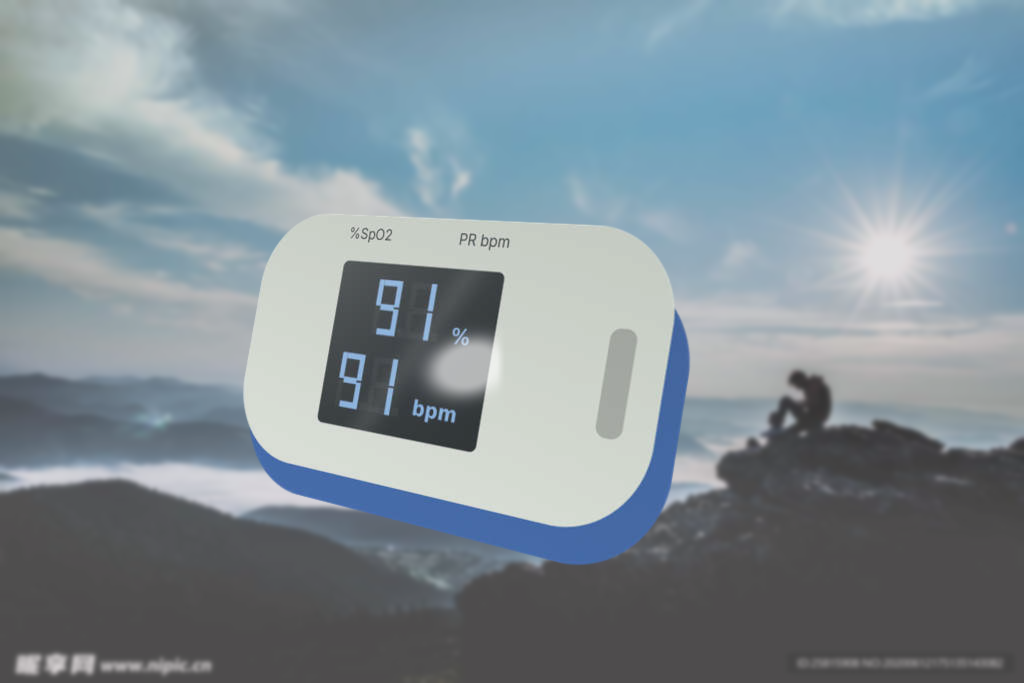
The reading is 91 bpm
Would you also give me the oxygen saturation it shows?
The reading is 91 %
